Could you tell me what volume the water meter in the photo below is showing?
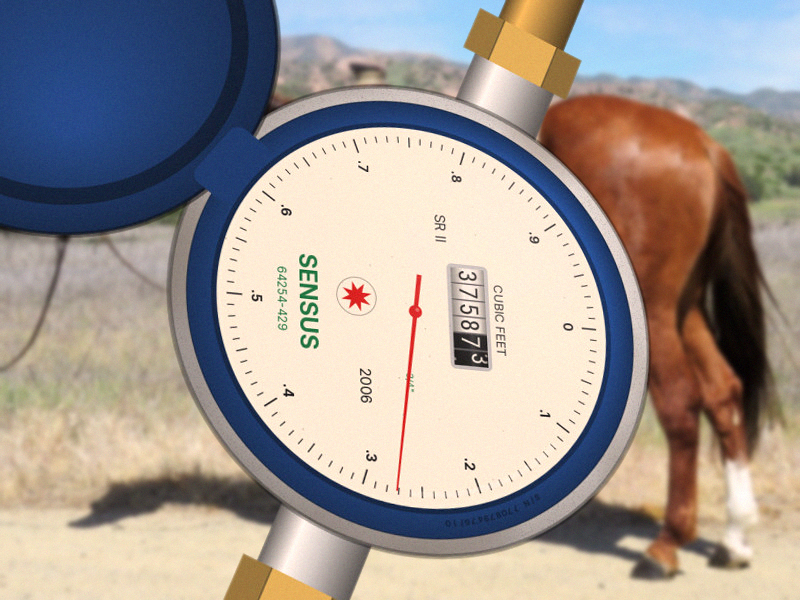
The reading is 375873.27 ft³
